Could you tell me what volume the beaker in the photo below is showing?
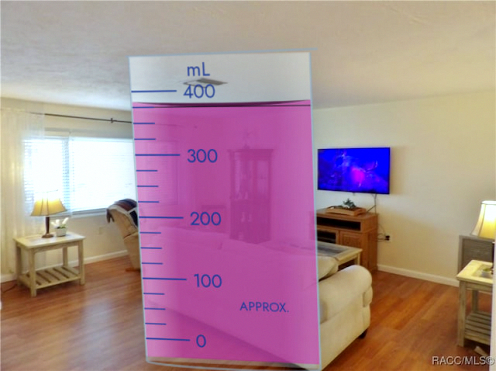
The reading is 375 mL
